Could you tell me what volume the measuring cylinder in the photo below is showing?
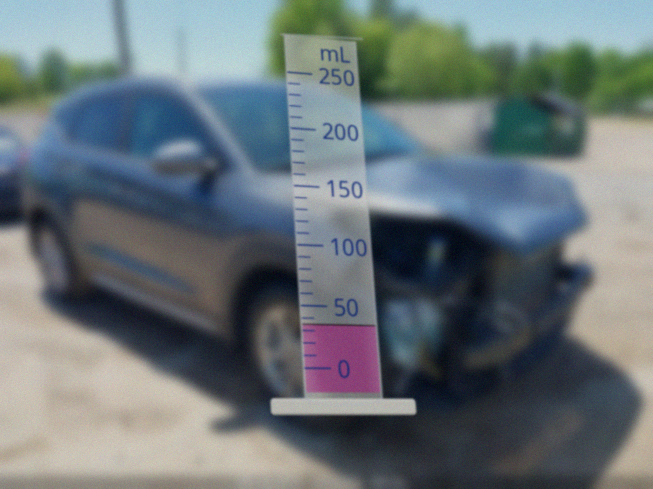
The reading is 35 mL
